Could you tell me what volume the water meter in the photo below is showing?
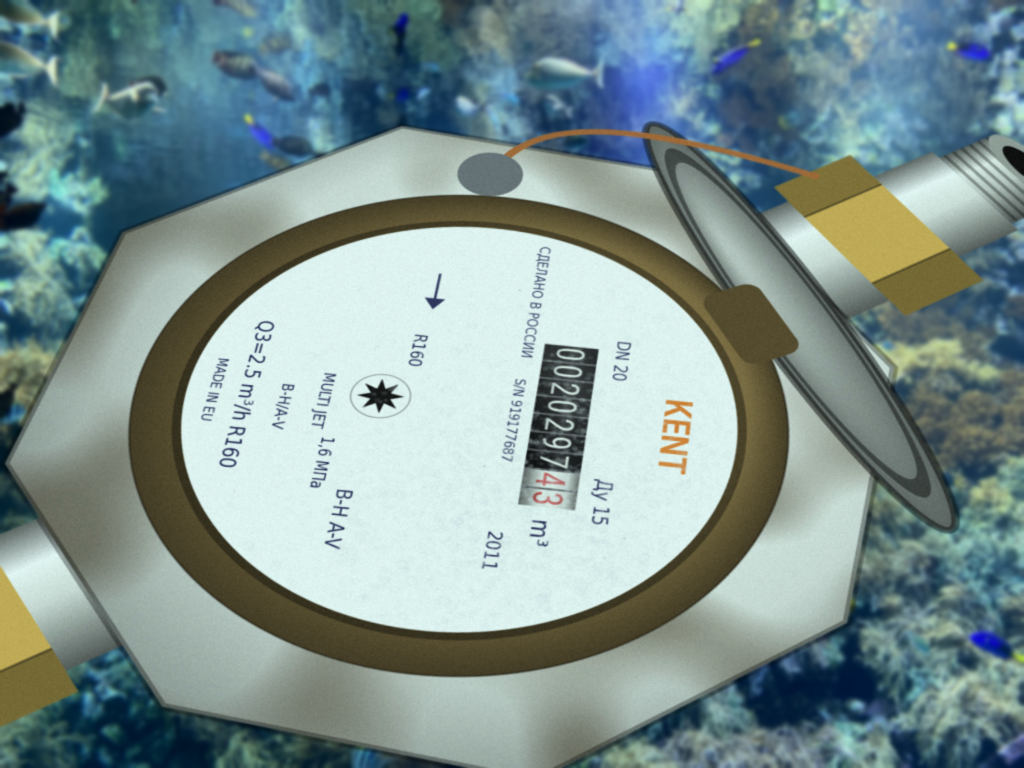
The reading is 20297.43 m³
